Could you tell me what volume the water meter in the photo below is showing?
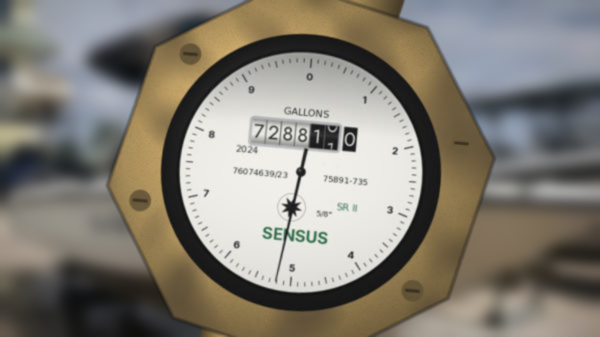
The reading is 7288105.2 gal
